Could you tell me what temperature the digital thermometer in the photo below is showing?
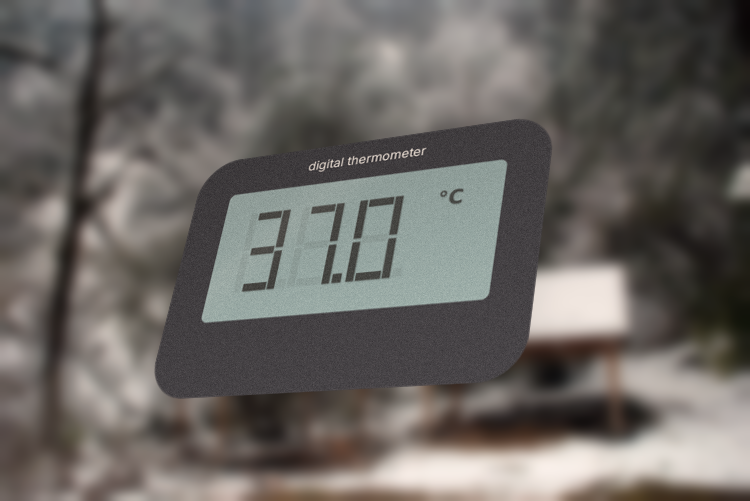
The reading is 37.0 °C
